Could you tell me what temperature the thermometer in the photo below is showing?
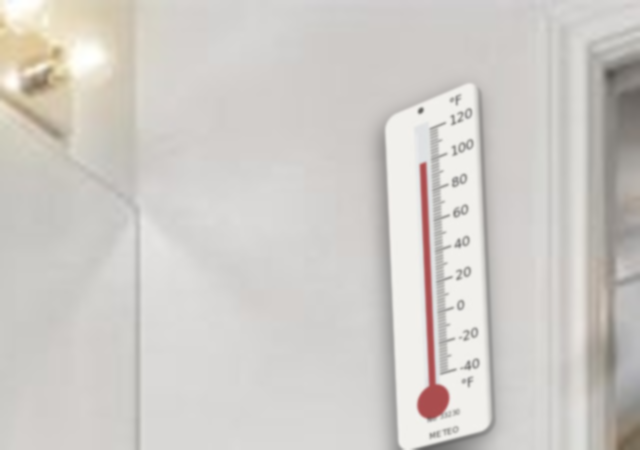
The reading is 100 °F
